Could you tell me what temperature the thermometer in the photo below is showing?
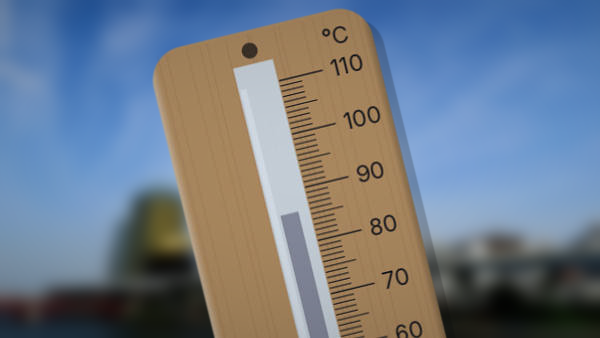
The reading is 86 °C
